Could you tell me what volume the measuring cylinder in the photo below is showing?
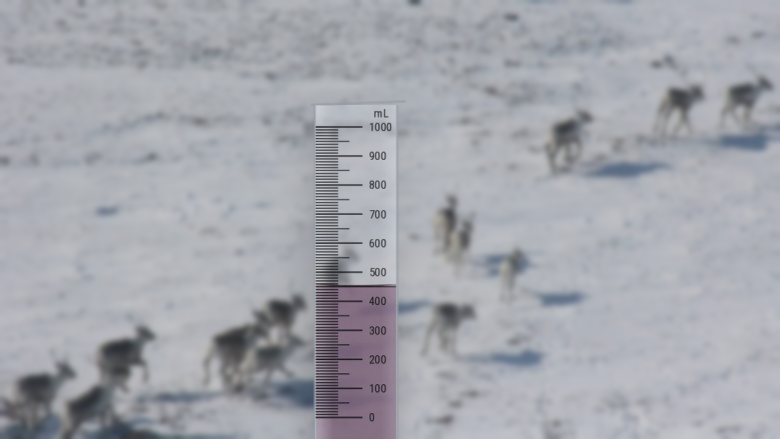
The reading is 450 mL
